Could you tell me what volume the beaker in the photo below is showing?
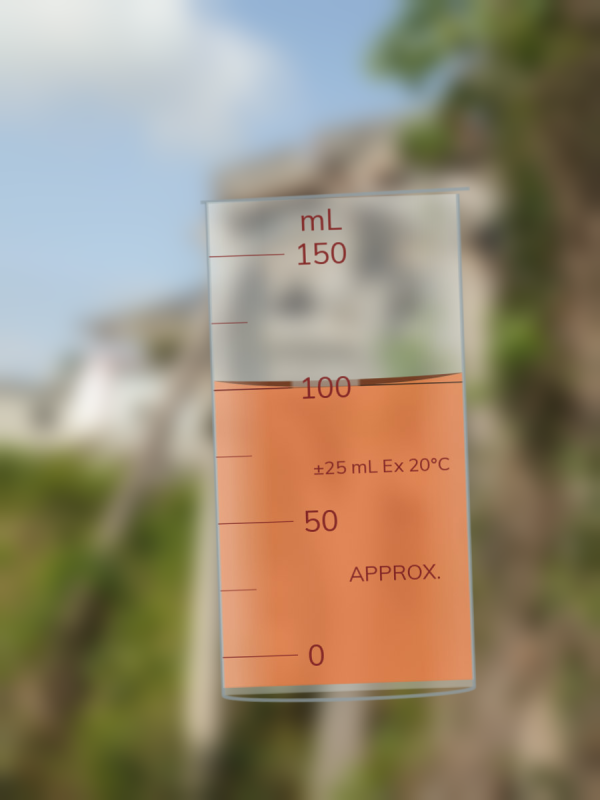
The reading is 100 mL
